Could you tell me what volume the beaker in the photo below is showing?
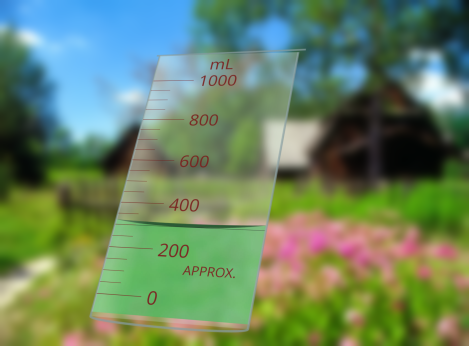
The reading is 300 mL
